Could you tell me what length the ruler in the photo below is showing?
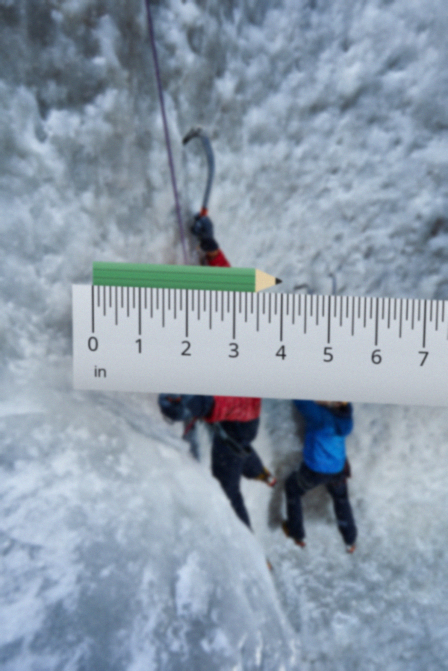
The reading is 4 in
